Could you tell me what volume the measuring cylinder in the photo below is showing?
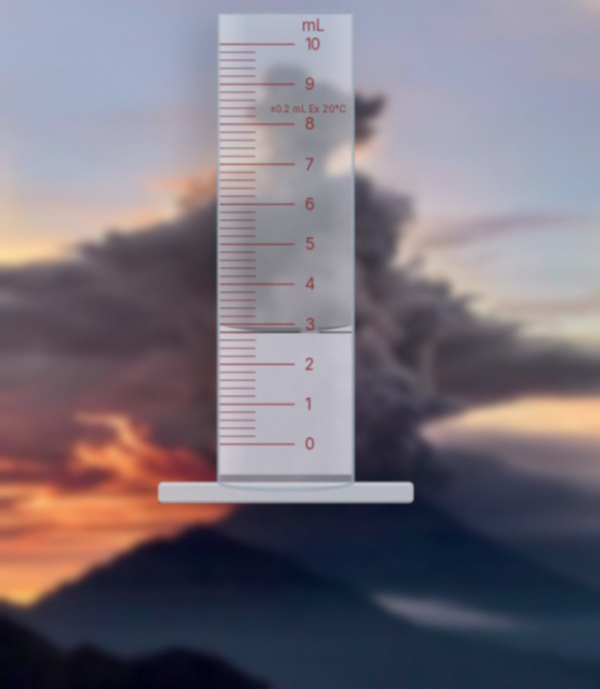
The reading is 2.8 mL
